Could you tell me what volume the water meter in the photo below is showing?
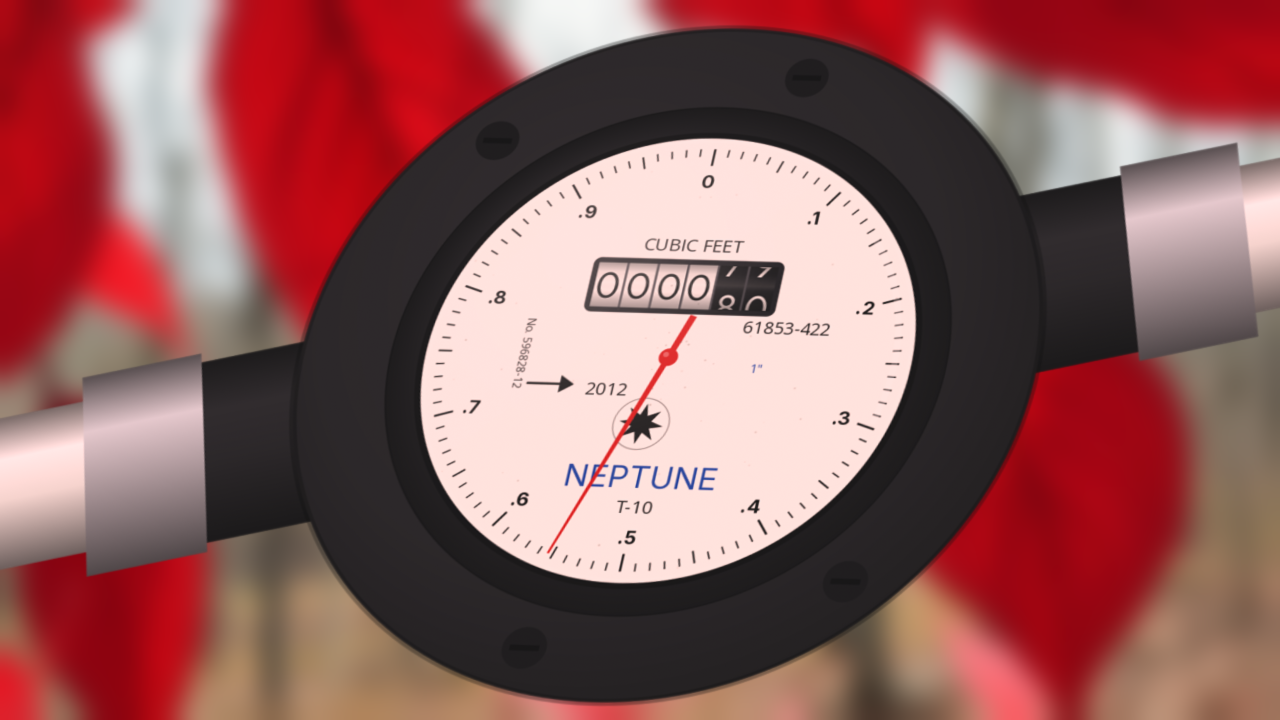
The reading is 79.55 ft³
